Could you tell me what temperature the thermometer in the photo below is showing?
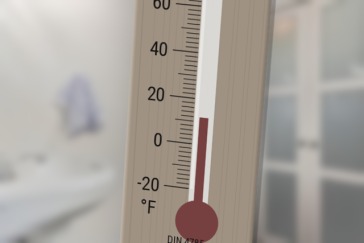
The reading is 12 °F
